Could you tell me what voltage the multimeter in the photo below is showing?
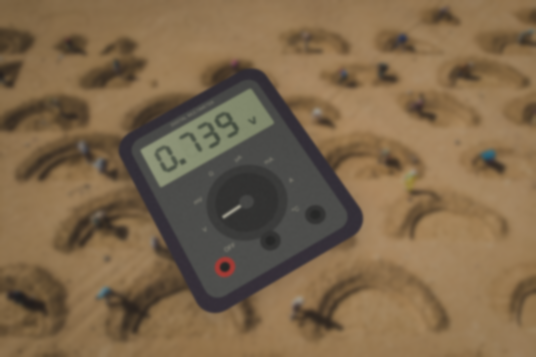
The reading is 0.739 V
